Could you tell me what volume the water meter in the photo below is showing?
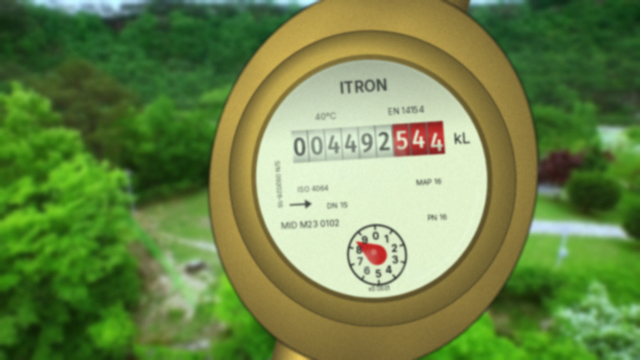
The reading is 4492.5438 kL
